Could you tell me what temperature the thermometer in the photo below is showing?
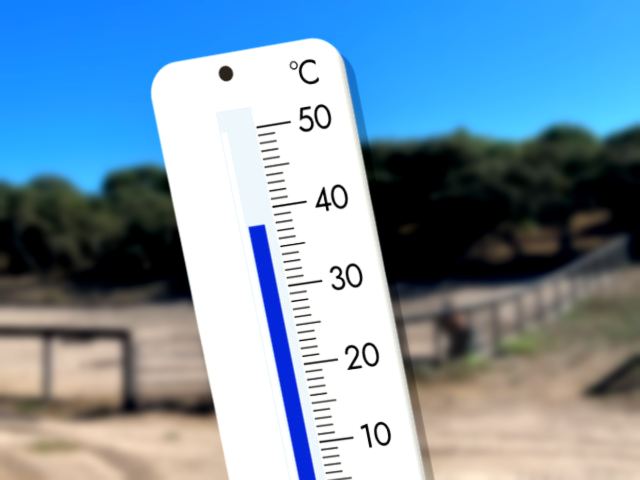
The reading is 38 °C
